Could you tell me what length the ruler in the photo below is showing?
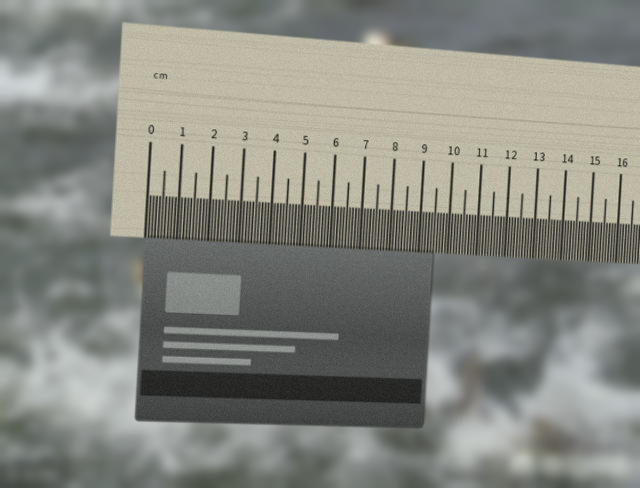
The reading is 9.5 cm
